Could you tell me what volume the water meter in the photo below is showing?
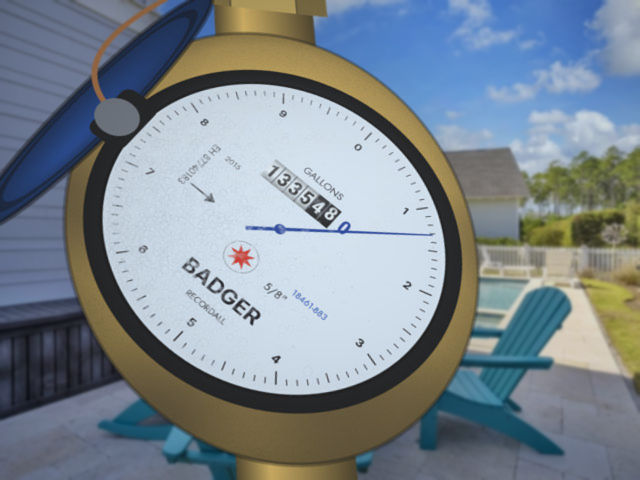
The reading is 1335481.3 gal
